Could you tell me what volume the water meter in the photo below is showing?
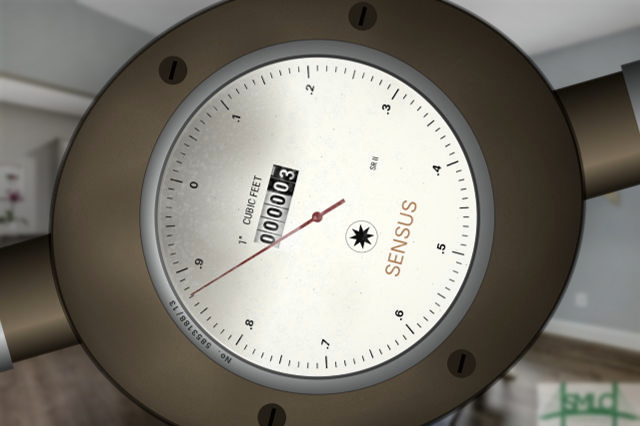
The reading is 2.87 ft³
